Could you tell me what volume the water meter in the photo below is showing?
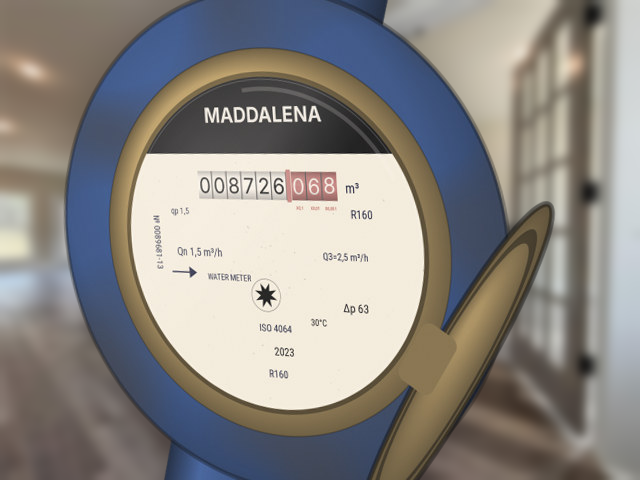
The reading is 8726.068 m³
